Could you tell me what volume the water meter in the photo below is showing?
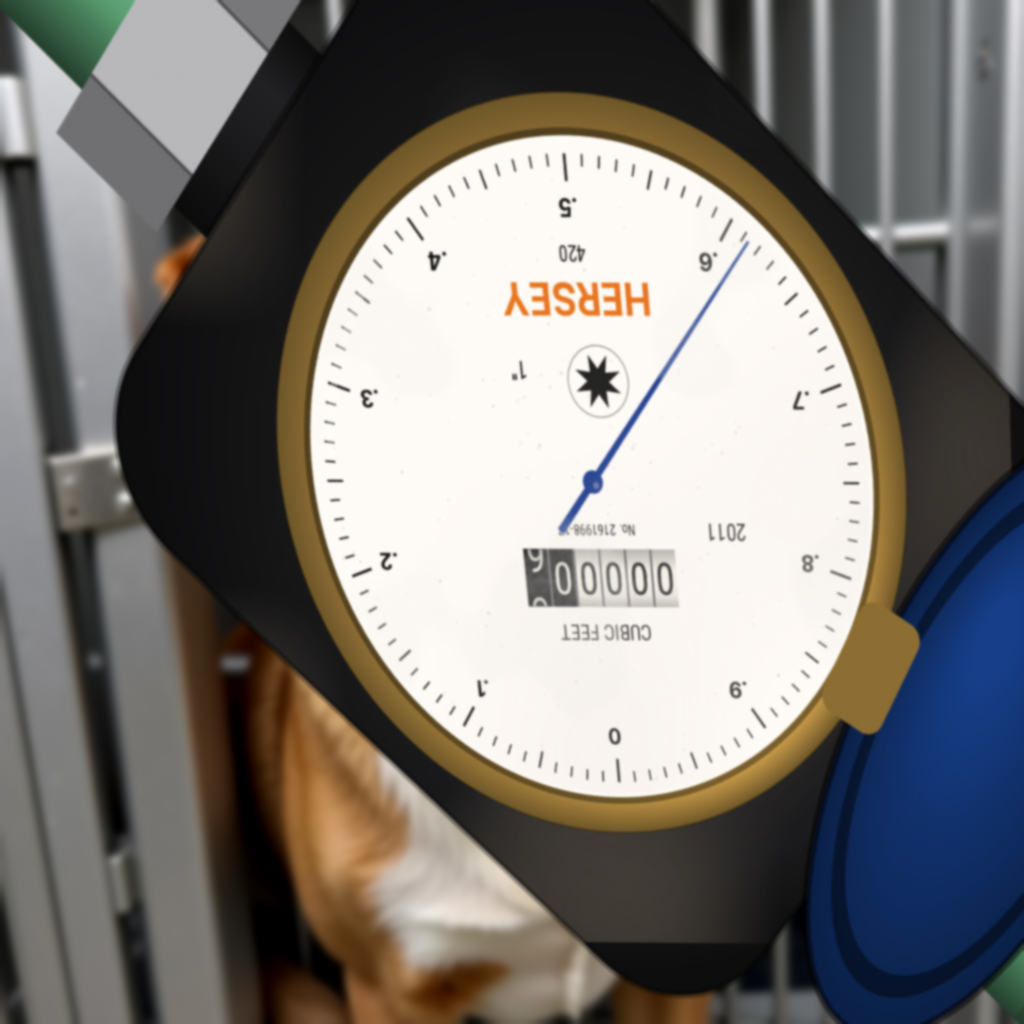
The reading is 5.61 ft³
